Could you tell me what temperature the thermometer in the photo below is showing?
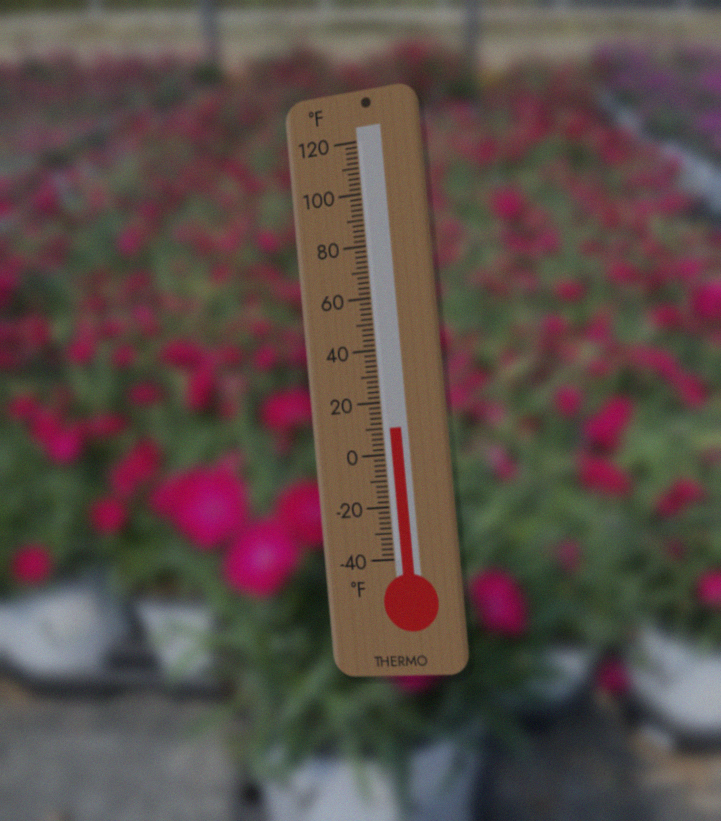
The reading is 10 °F
